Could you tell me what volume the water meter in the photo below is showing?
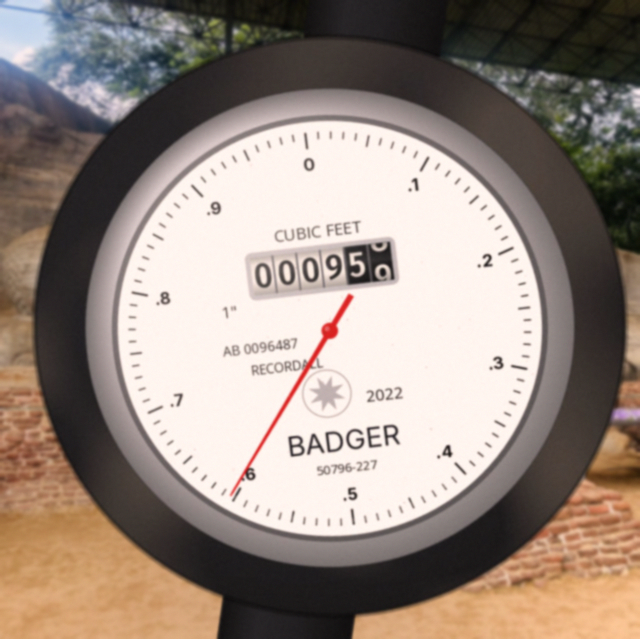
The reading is 958.60 ft³
